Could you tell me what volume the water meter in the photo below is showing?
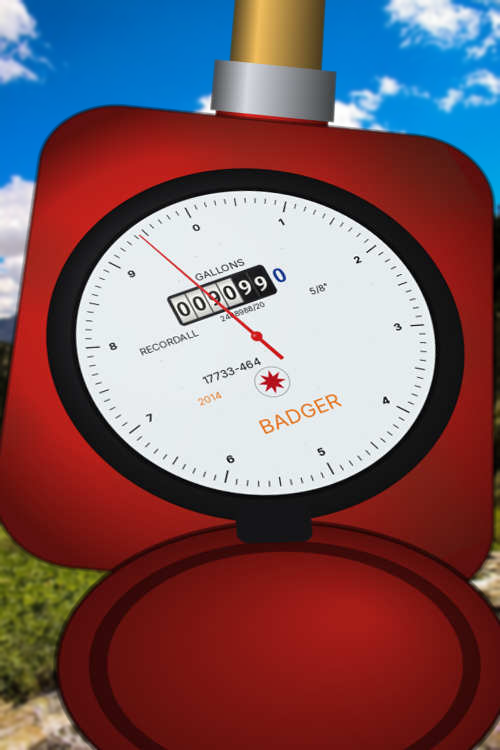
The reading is 90989.4 gal
